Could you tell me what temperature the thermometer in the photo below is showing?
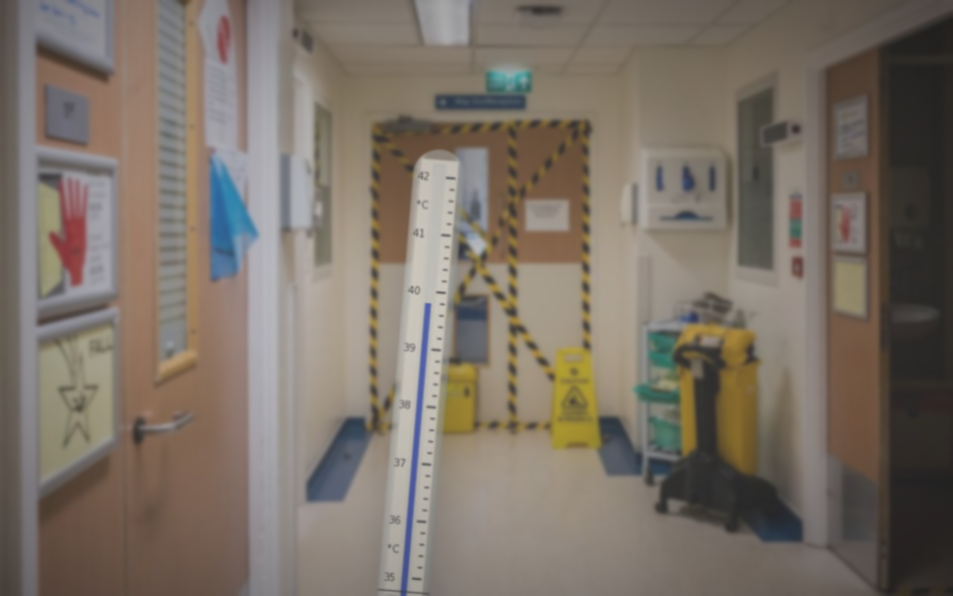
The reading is 39.8 °C
